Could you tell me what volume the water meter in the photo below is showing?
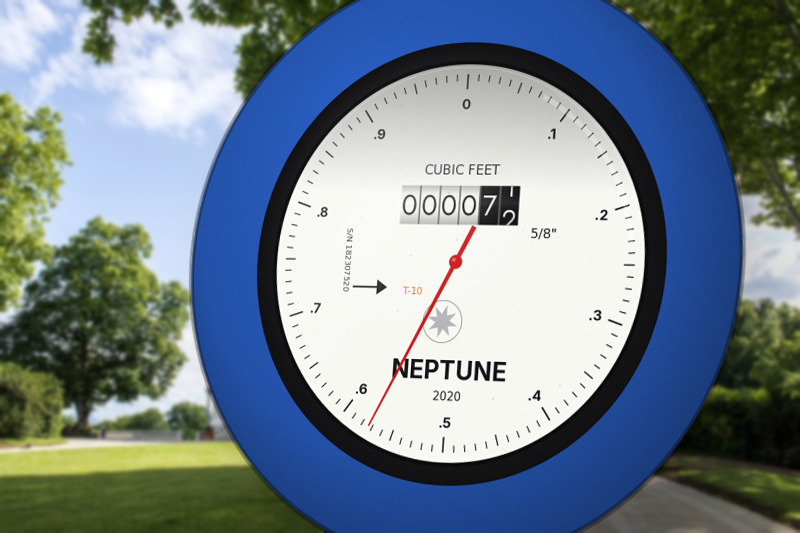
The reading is 71.57 ft³
